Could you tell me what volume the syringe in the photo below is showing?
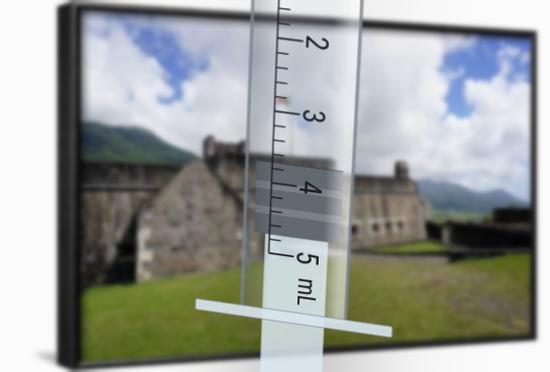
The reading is 3.7 mL
